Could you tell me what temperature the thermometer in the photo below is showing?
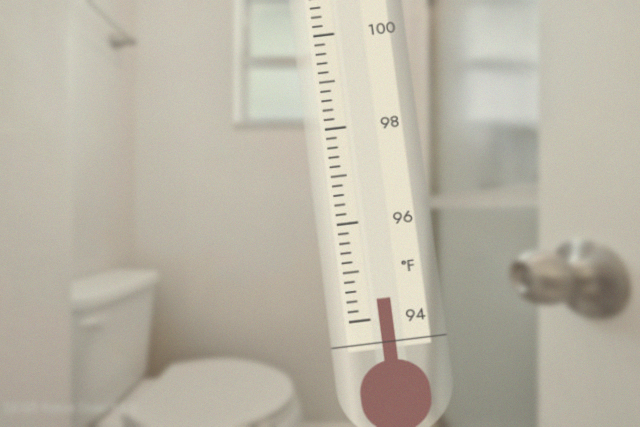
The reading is 94.4 °F
